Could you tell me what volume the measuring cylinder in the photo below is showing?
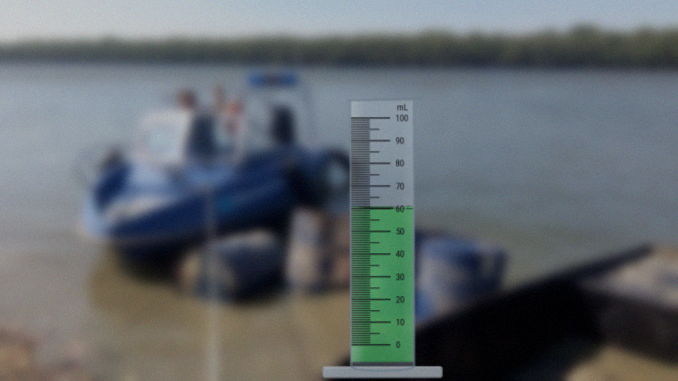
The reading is 60 mL
